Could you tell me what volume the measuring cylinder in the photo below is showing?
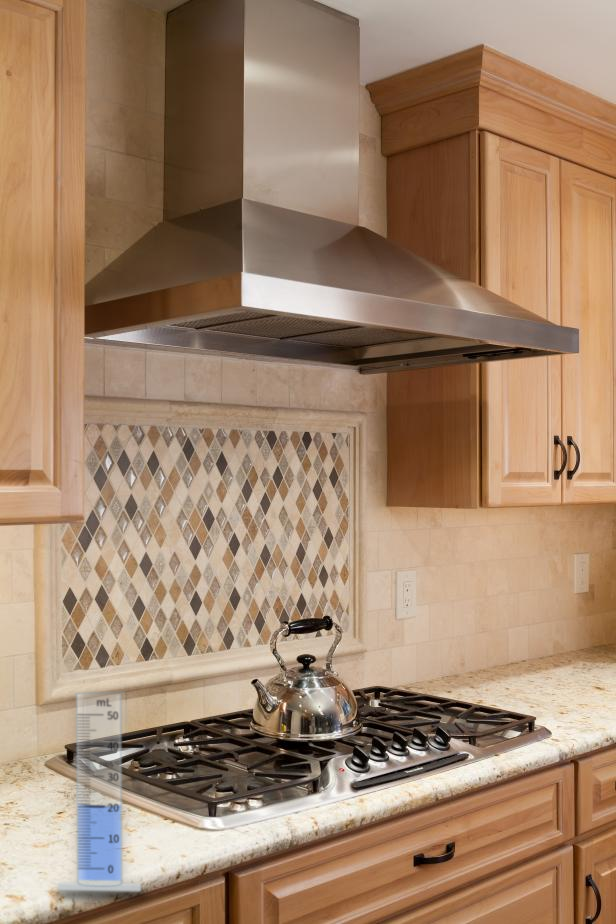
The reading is 20 mL
